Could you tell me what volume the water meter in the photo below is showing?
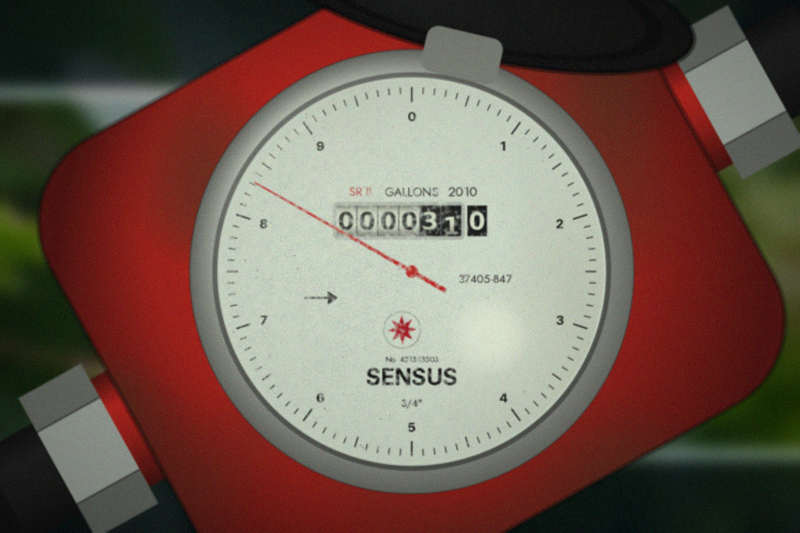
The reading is 308.3 gal
